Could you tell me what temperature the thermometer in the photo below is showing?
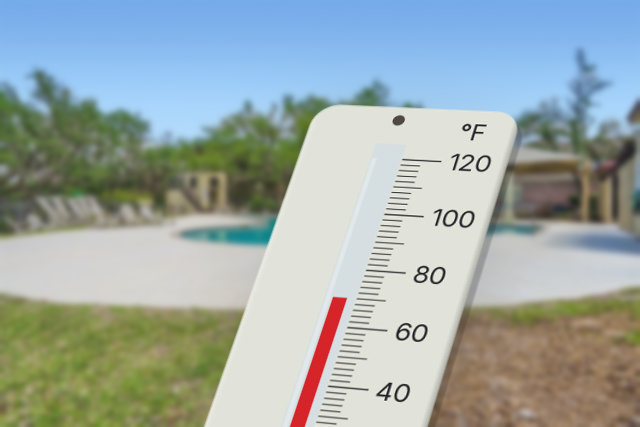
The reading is 70 °F
